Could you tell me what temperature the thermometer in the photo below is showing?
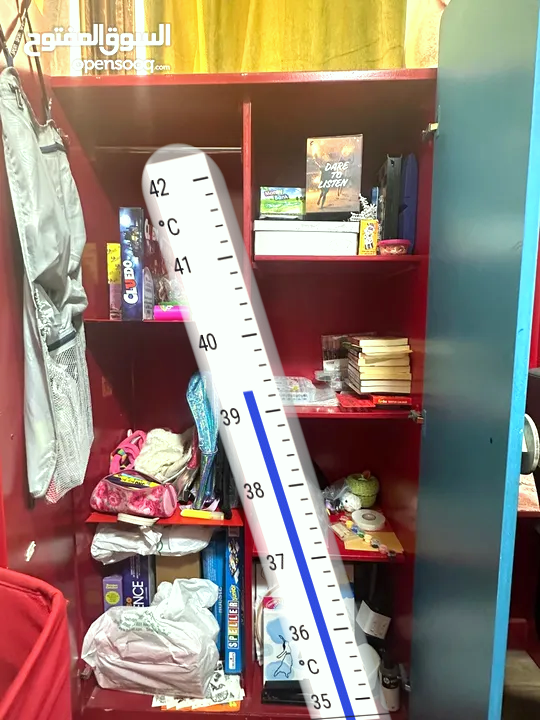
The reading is 39.3 °C
